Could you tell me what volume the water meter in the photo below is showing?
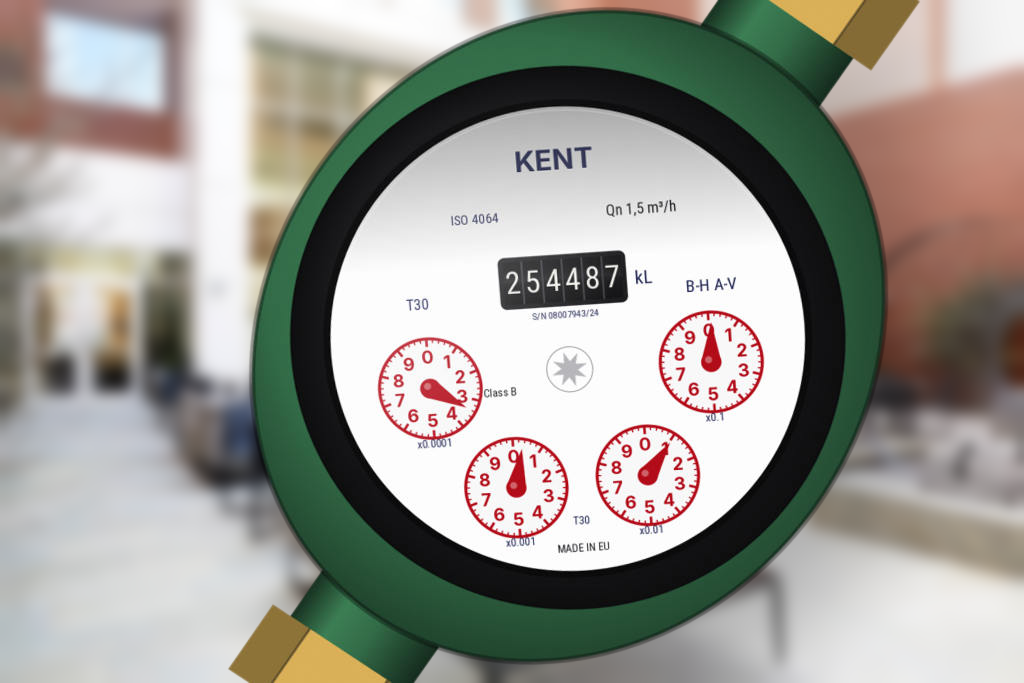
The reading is 254487.0103 kL
